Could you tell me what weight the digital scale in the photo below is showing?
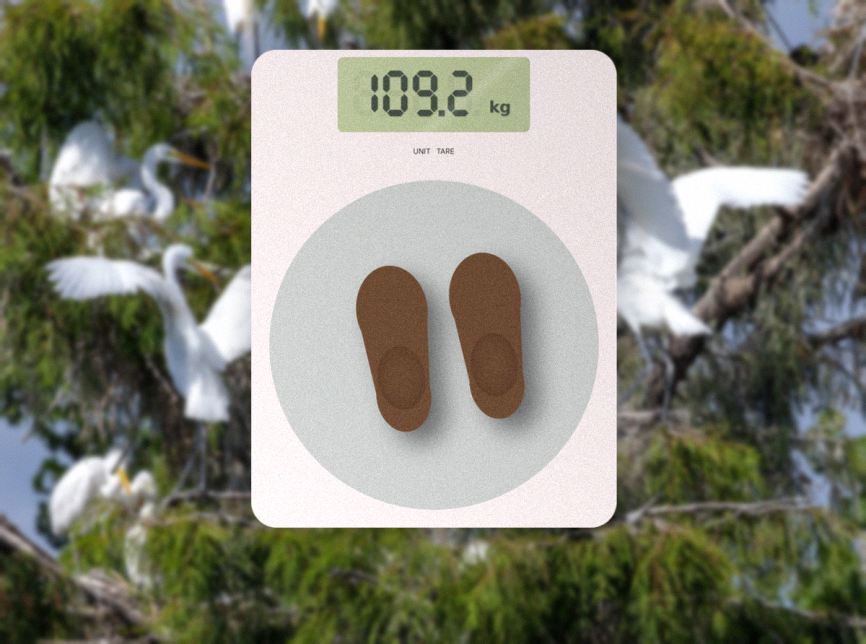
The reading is 109.2 kg
